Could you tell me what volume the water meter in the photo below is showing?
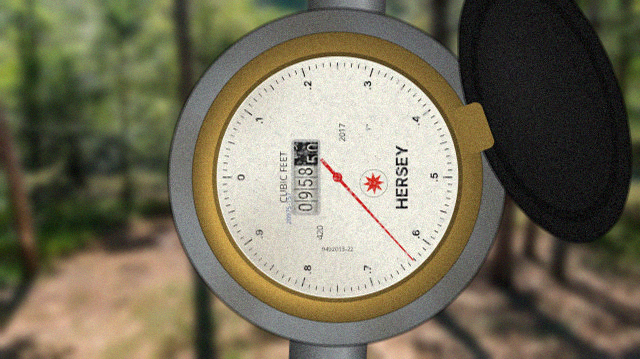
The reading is 95849.63 ft³
